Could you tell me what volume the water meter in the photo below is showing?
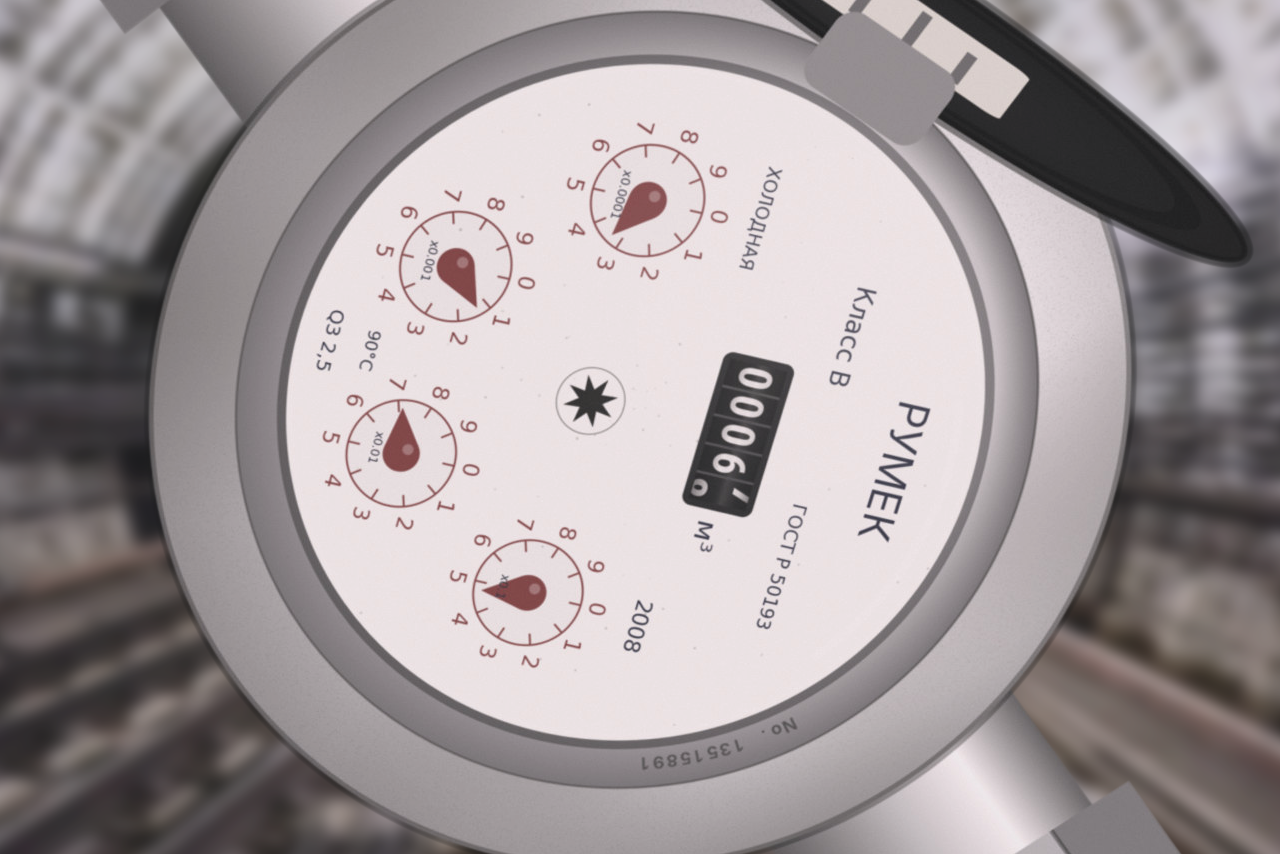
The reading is 67.4713 m³
